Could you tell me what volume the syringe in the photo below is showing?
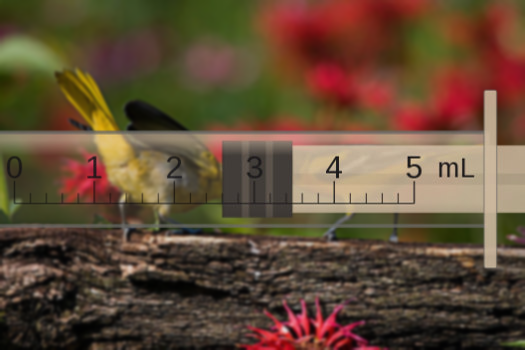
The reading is 2.6 mL
